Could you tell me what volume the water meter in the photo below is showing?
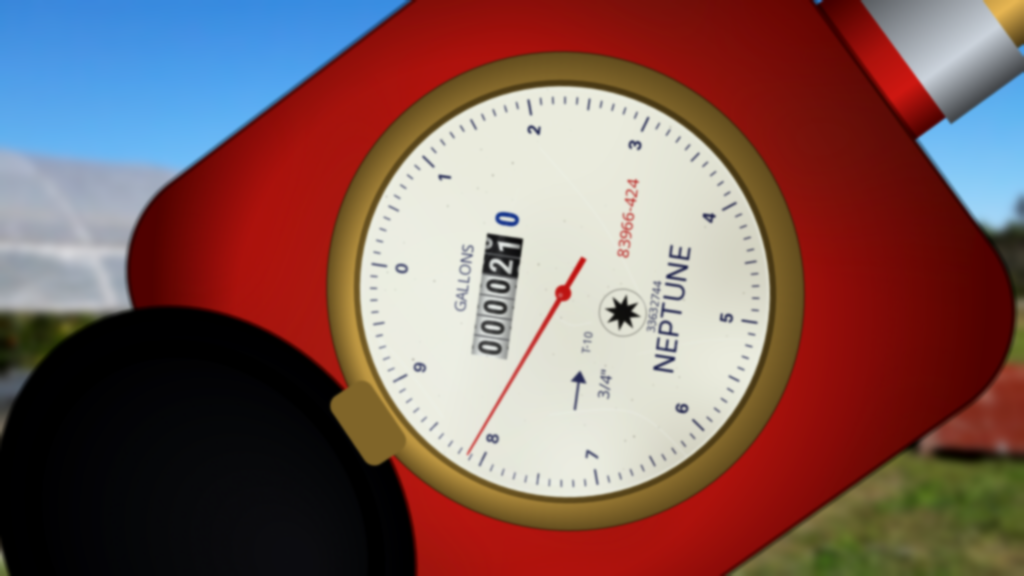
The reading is 208.1 gal
